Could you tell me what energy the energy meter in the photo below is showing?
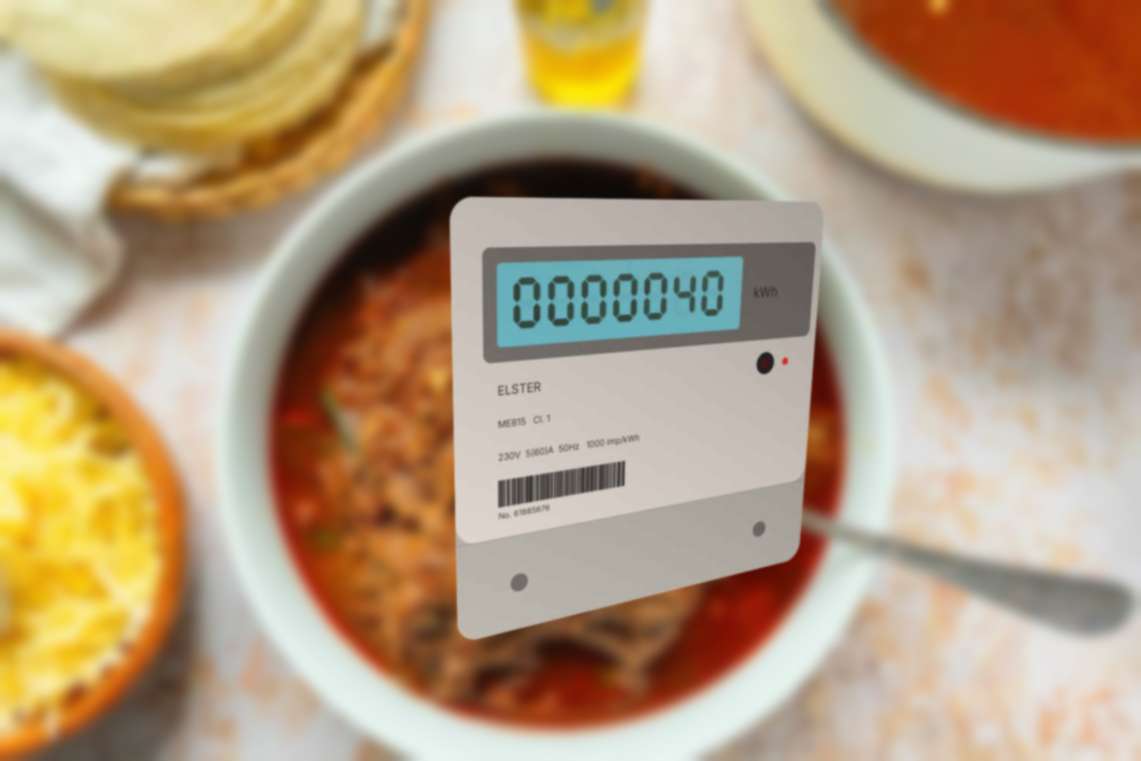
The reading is 40 kWh
